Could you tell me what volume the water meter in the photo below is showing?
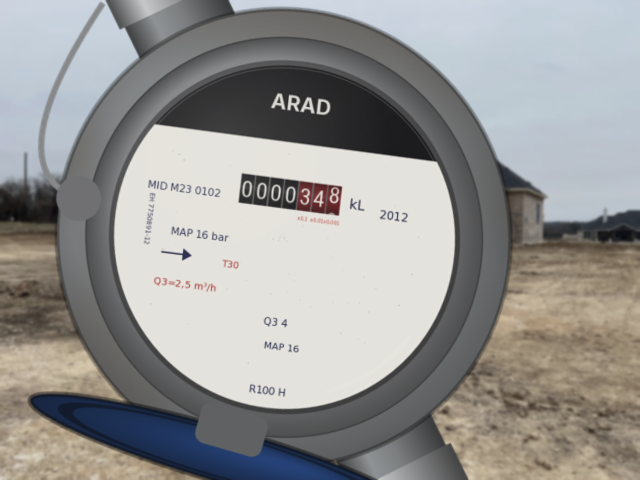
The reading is 0.348 kL
